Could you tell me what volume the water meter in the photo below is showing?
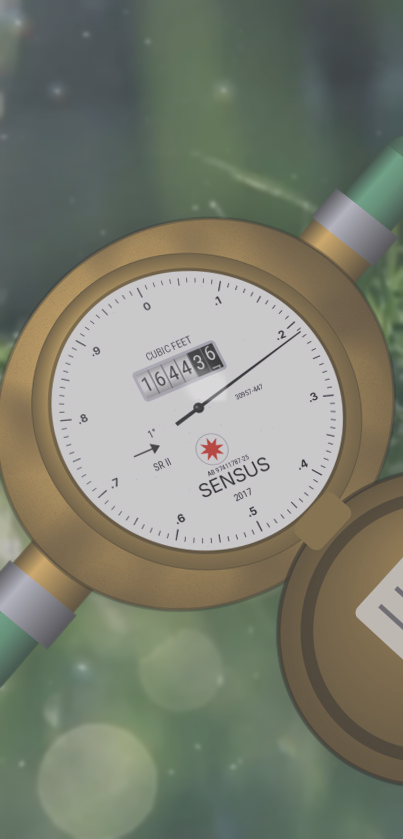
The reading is 164436.21 ft³
